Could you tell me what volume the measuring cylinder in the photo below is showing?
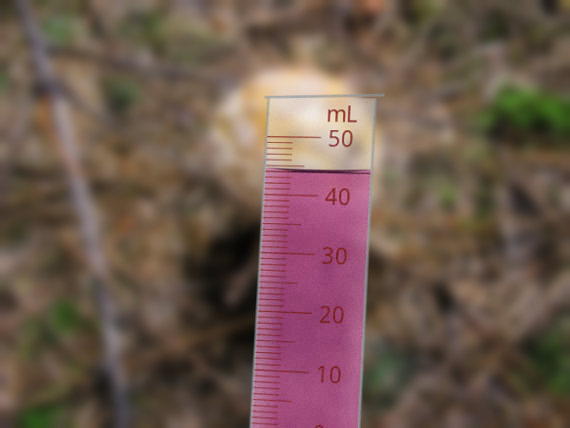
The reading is 44 mL
